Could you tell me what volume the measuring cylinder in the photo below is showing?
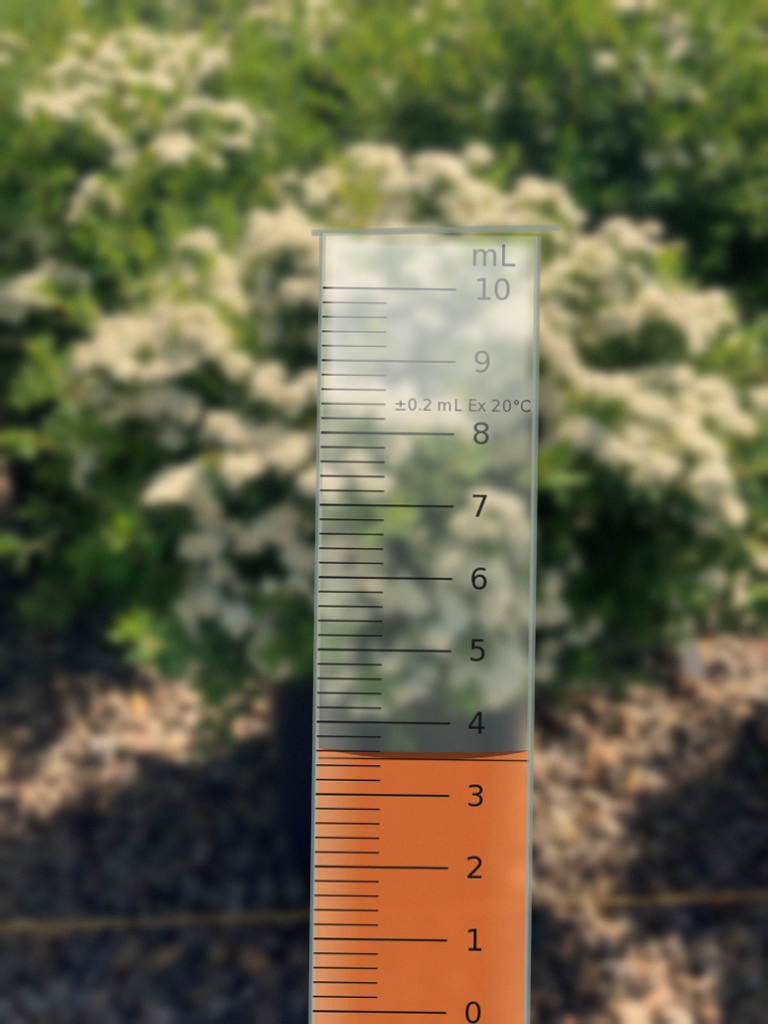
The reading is 3.5 mL
